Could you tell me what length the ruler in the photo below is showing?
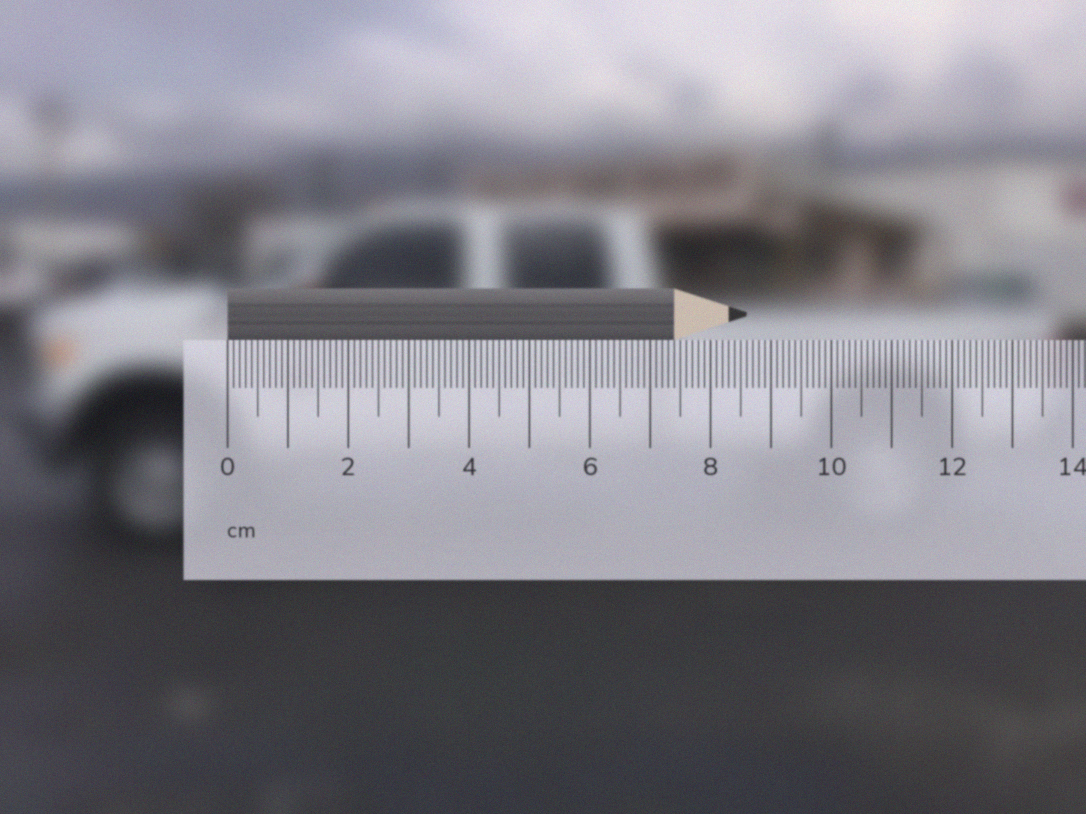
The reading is 8.6 cm
